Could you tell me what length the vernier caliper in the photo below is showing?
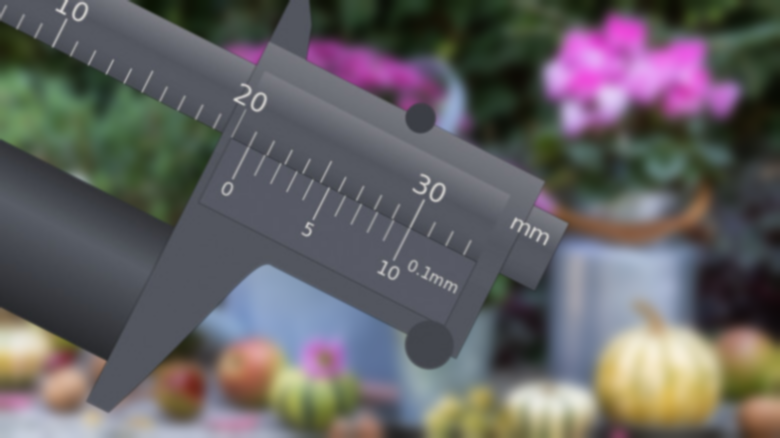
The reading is 21.0 mm
